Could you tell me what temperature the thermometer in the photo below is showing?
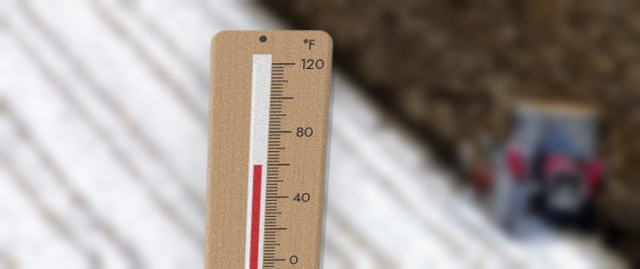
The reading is 60 °F
